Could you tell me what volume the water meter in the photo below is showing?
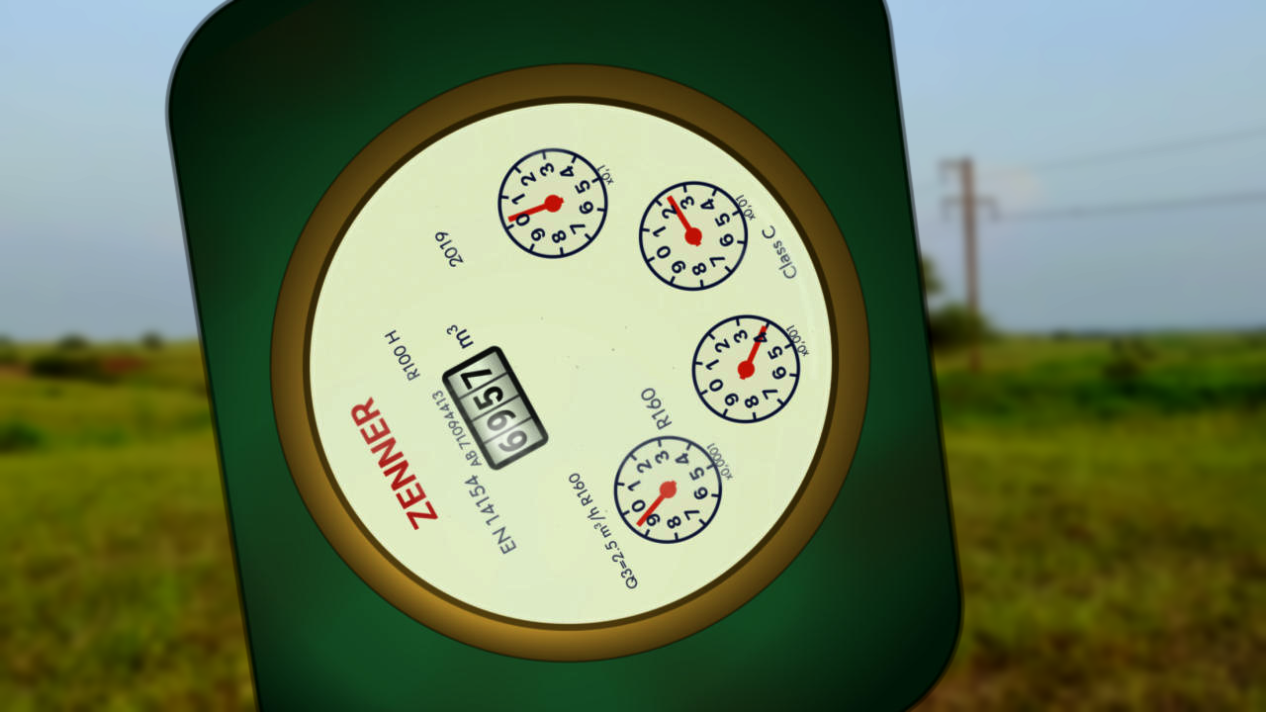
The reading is 6957.0239 m³
